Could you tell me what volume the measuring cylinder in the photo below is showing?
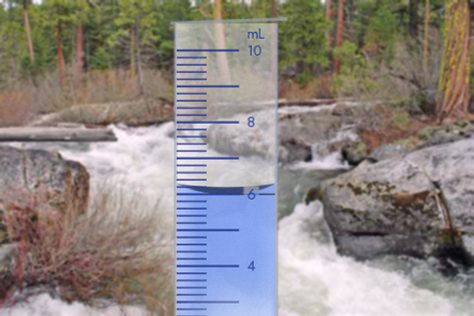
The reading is 6 mL
